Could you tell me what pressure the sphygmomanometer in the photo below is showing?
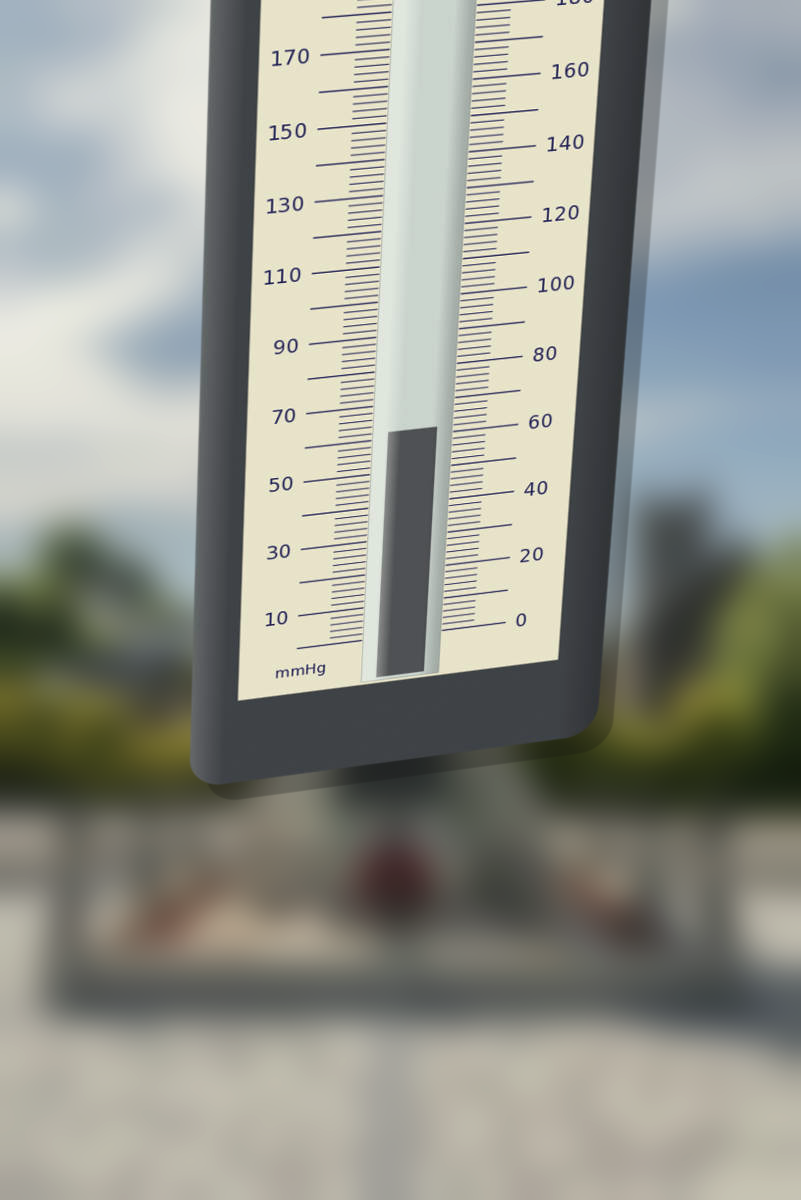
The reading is 62 mmHg
